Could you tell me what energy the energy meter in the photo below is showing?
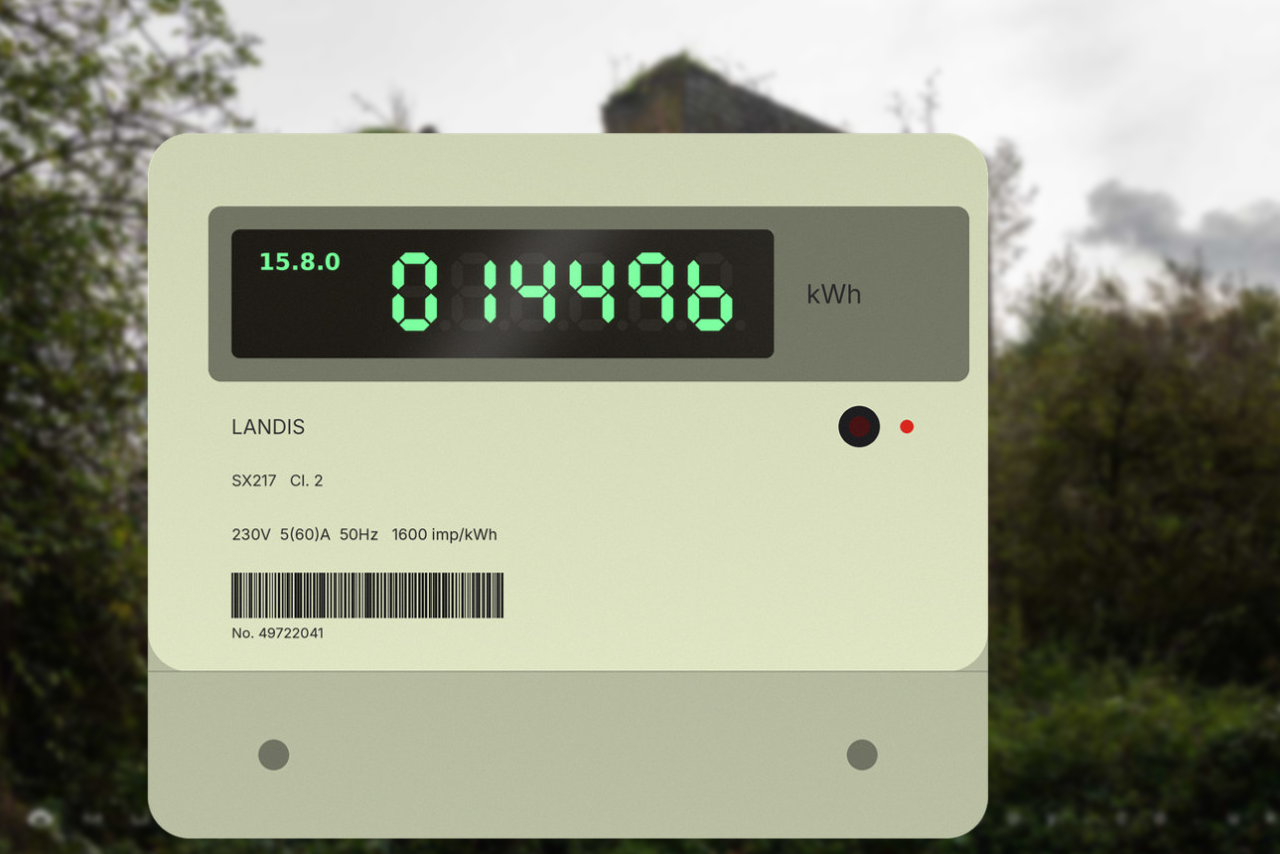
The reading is 14496 kWh
